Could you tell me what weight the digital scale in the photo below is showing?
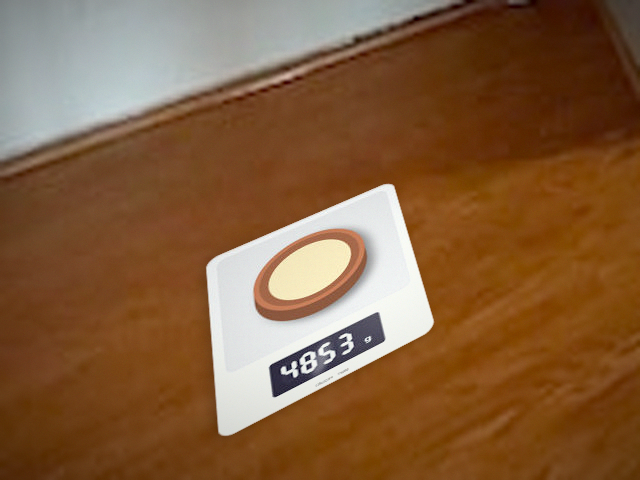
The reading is 4853 g
